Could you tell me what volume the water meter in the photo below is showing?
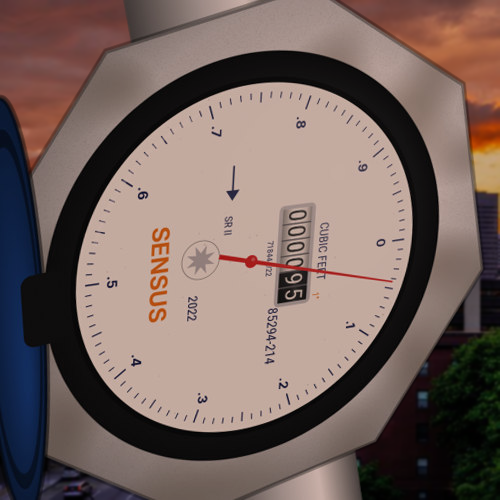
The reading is 95.04 ft³
